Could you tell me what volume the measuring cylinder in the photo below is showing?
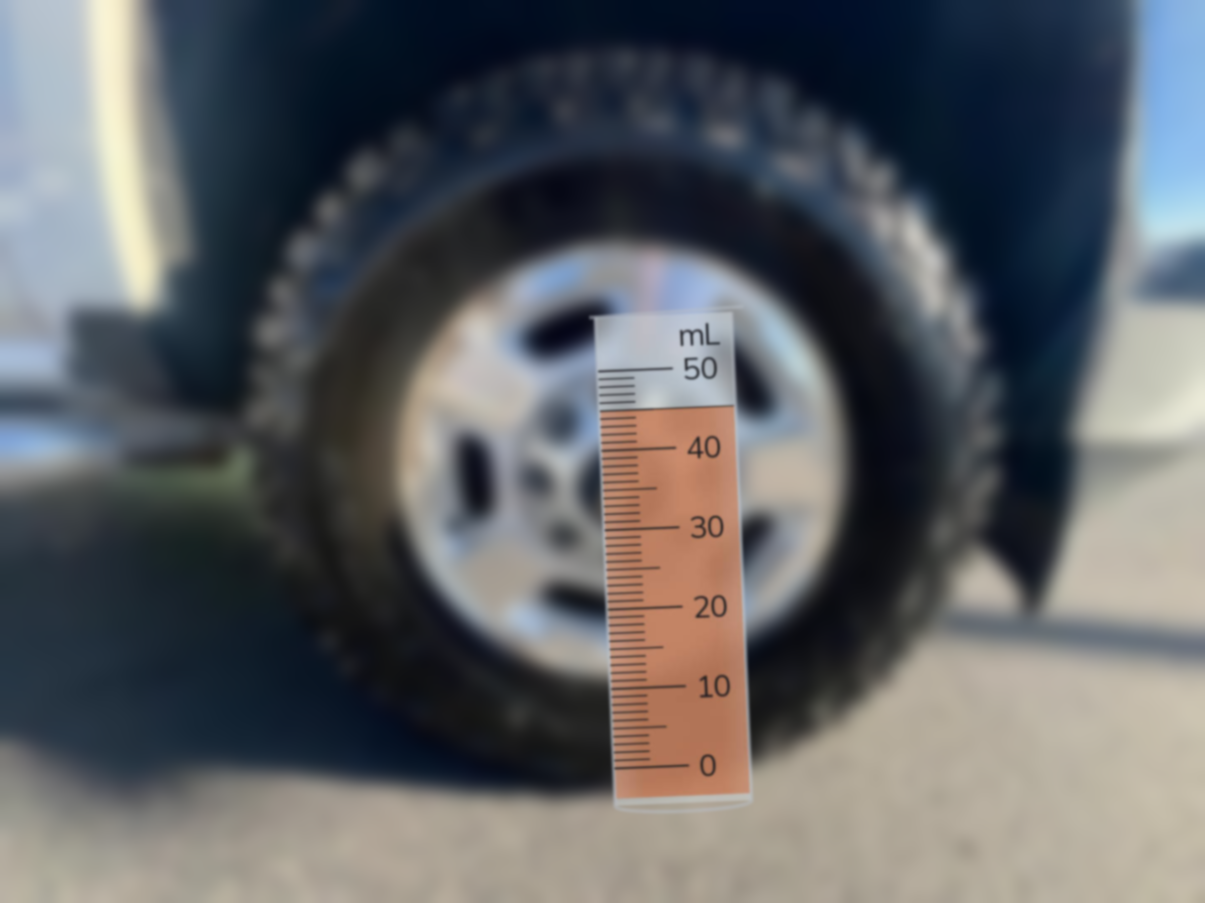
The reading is 45 mL
